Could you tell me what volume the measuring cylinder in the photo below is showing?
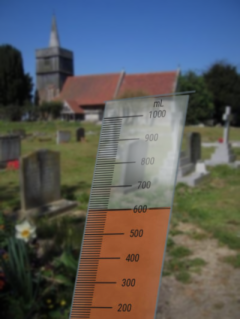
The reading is 600 mL
